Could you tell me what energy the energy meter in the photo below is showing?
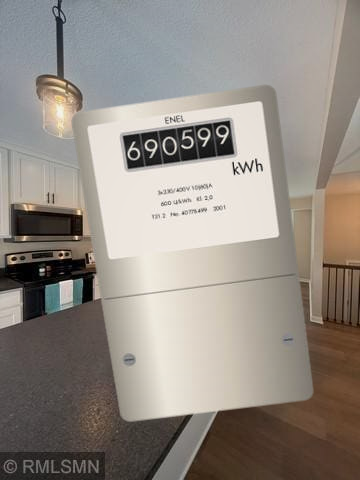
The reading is 690599 kWh
